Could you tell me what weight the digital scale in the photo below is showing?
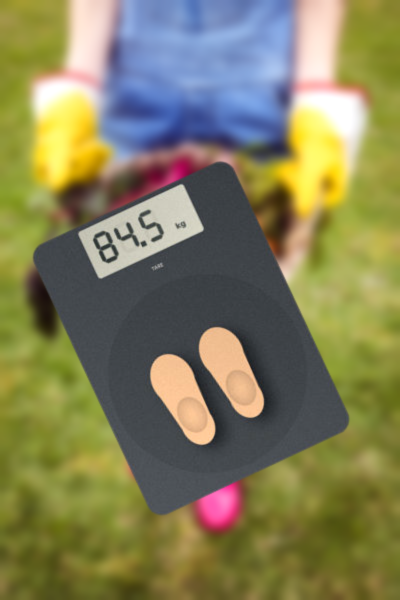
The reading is 84.5 kg
